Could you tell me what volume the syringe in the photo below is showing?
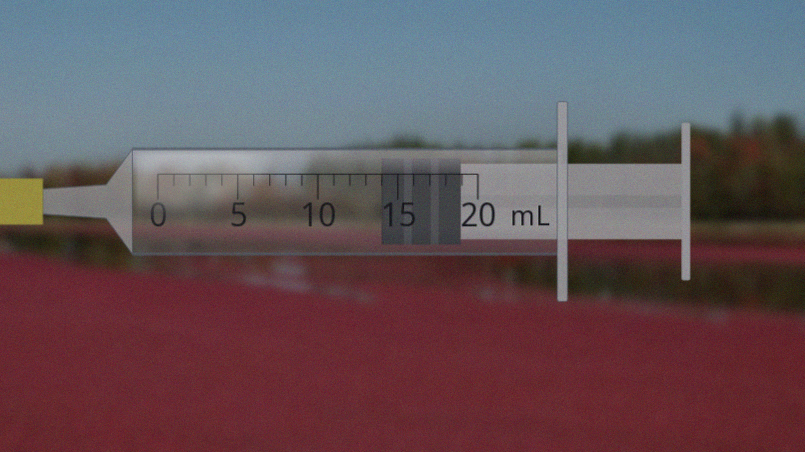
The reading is 14 mL
